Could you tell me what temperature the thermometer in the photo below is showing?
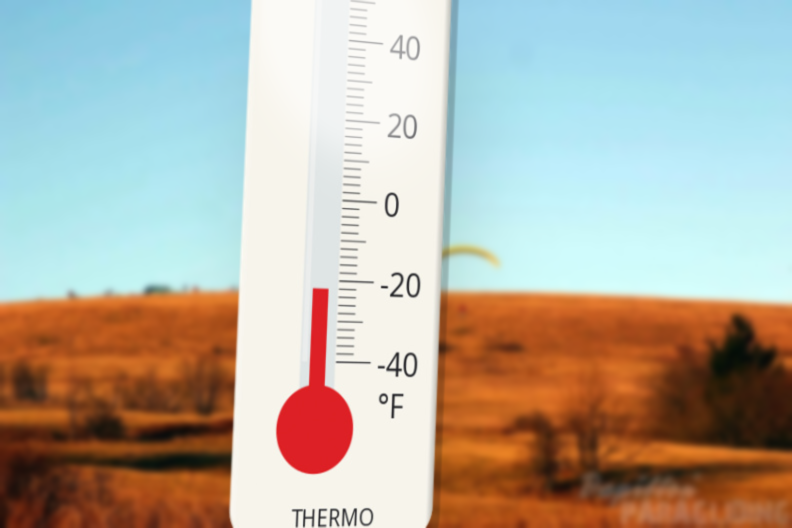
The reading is -22 °F
